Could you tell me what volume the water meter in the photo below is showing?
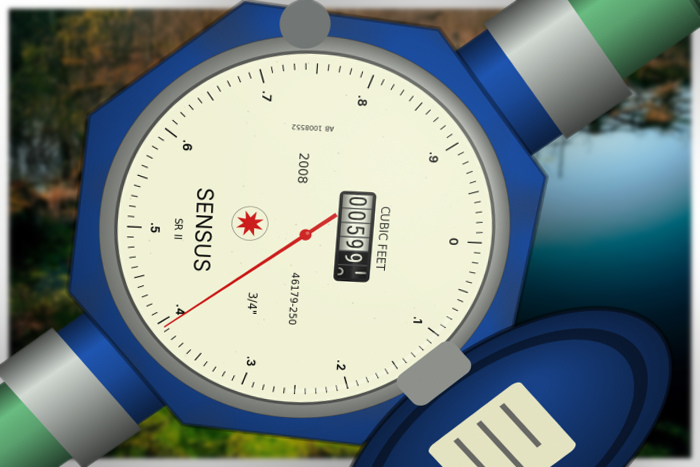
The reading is 5991.39 ft³
